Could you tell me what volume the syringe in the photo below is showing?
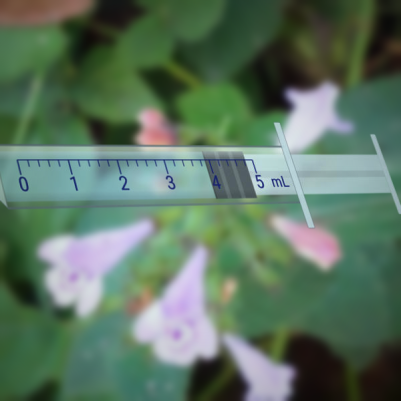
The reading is 3.9 mL
